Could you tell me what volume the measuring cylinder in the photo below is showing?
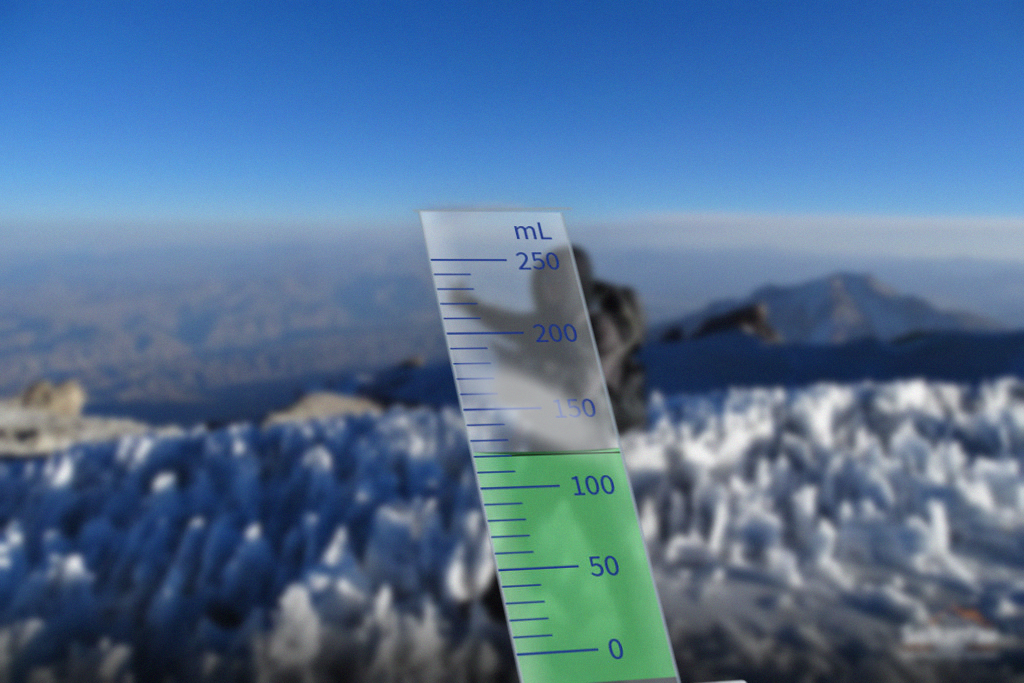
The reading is 120 mL
